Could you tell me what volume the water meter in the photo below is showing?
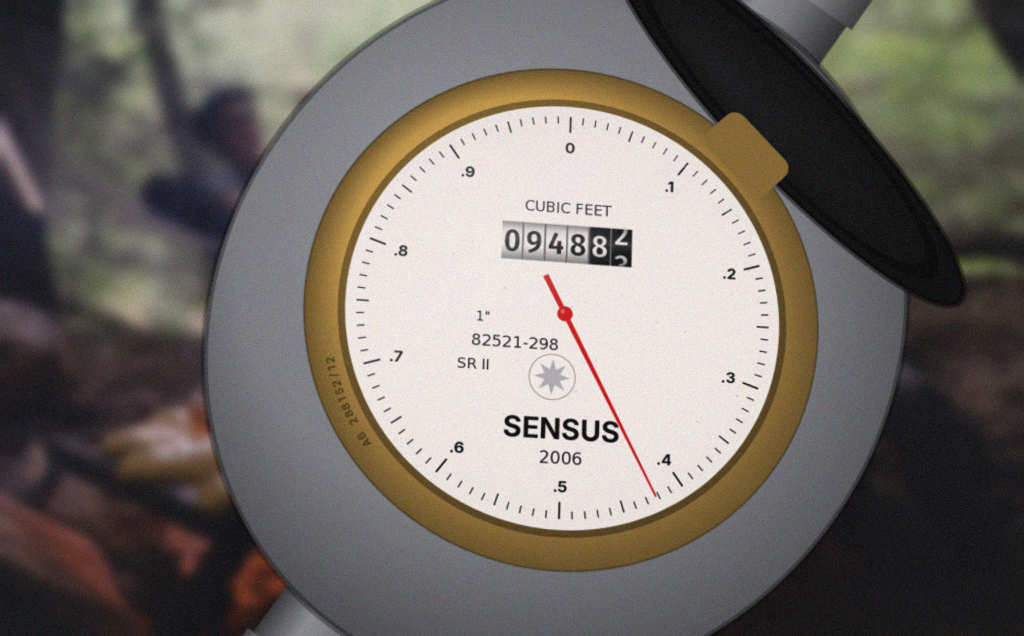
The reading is 94882.42 ft³
